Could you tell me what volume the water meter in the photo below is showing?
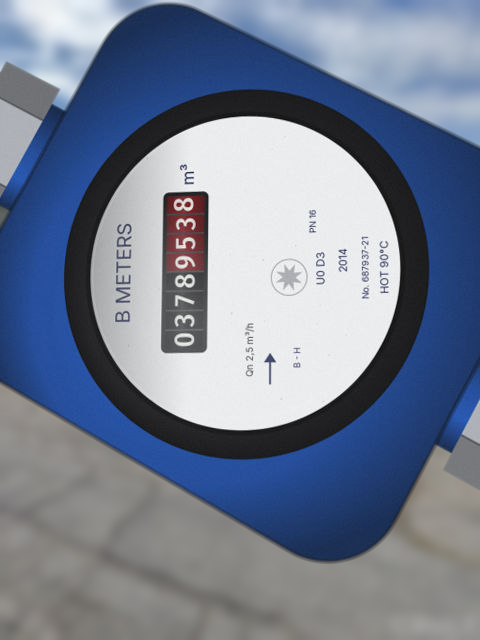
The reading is 378.9538 m³
